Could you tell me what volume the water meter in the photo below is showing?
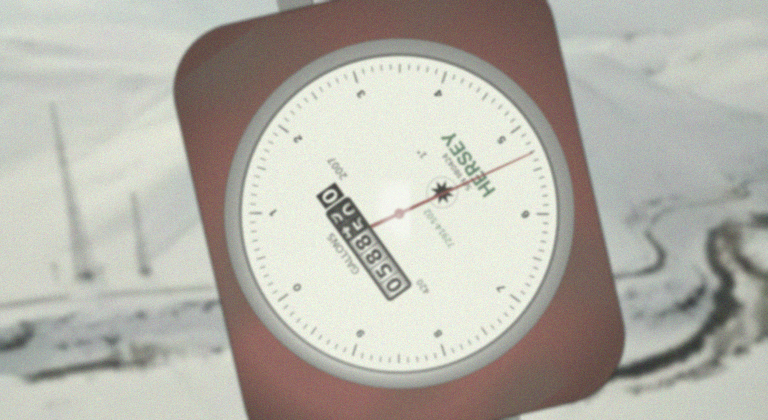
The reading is 588495.3 gal
